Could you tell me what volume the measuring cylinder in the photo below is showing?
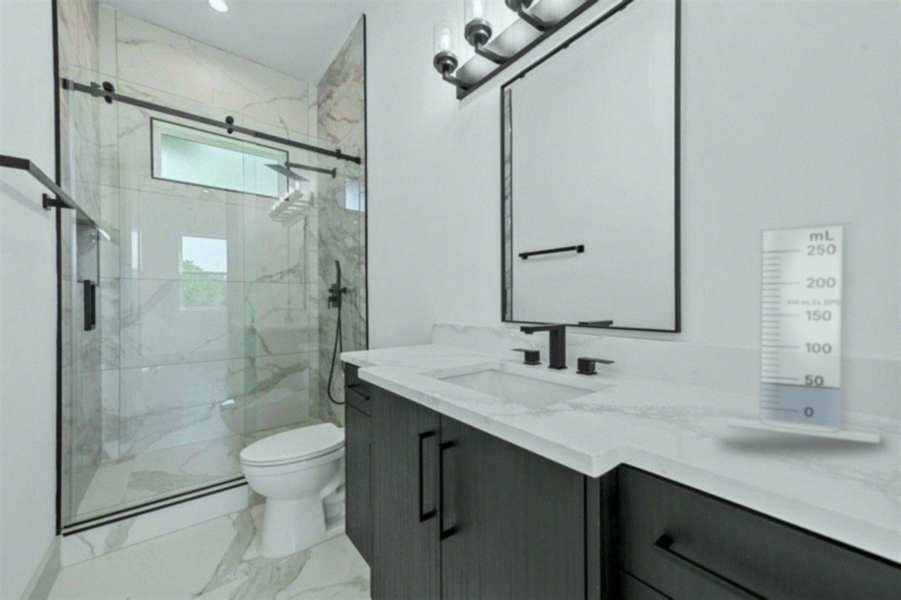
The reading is 40 mL
